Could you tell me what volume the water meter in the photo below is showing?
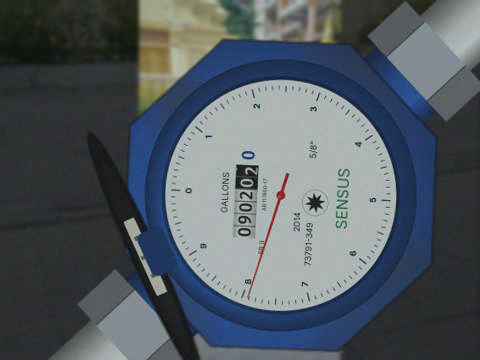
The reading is 902017.9 gal
